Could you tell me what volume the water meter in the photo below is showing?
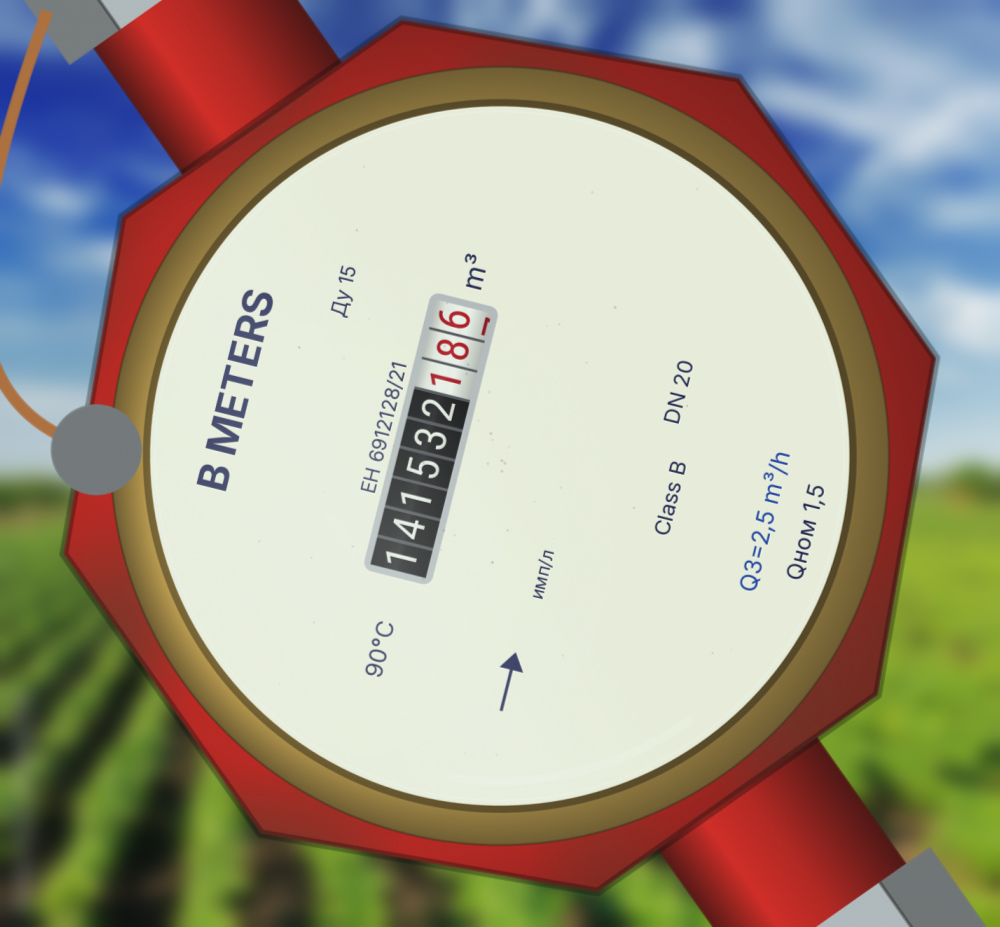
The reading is 141532.186 m³
